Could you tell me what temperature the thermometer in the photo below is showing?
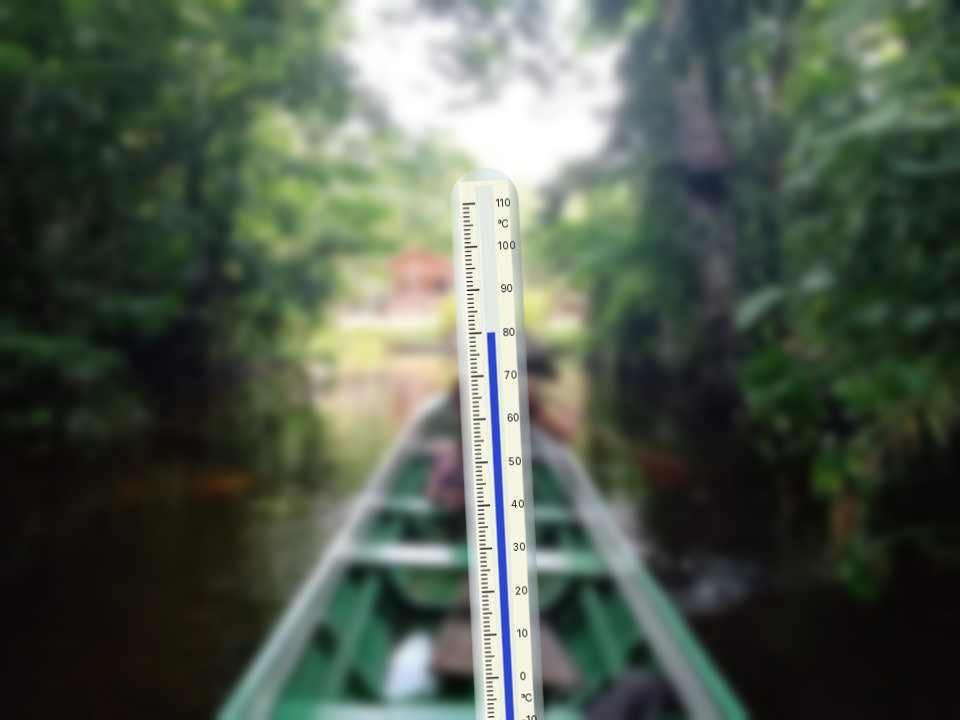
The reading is 80 °C
